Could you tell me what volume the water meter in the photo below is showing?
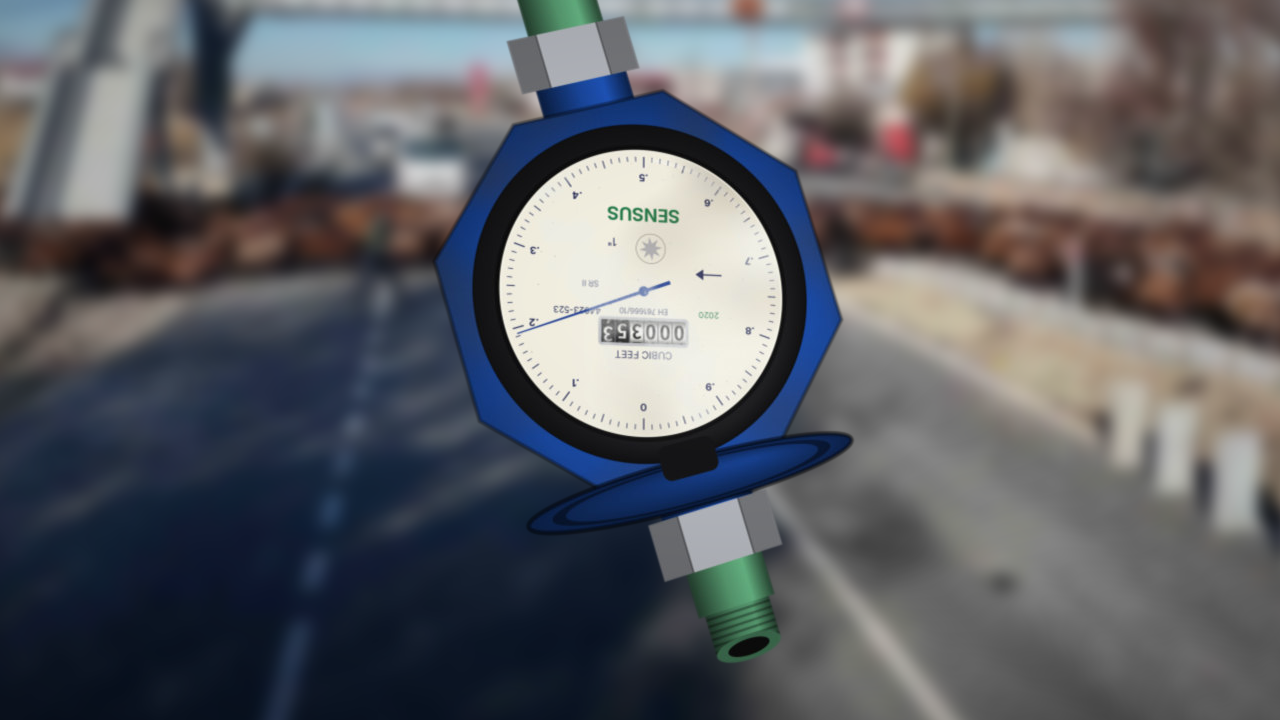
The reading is 353.19 ft³
